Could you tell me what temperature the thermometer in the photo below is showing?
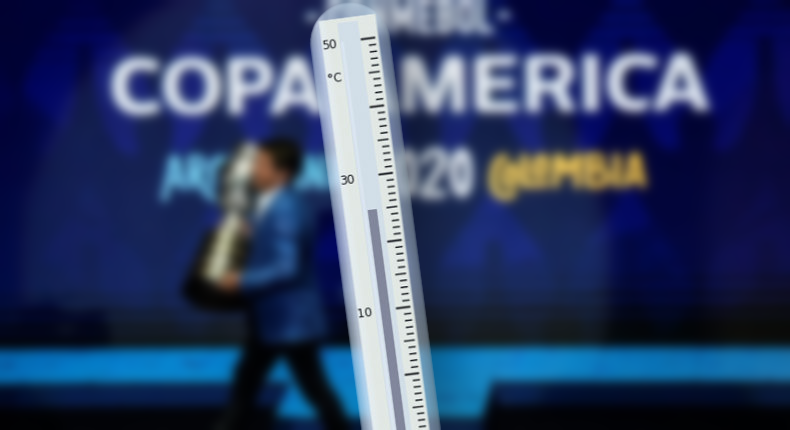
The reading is 25 °C
